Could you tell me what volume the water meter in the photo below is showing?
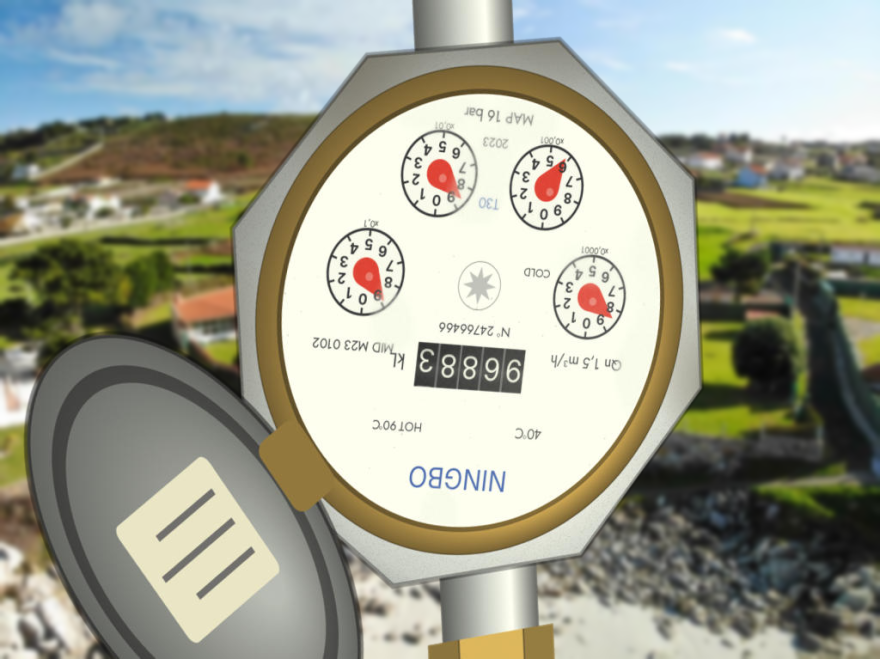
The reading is 96882.8858 kL
